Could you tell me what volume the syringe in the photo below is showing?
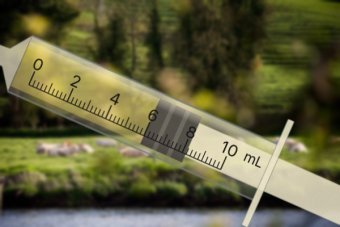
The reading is 6 mL
